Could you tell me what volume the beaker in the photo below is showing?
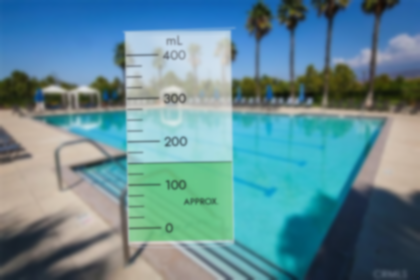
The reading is 150 mL
